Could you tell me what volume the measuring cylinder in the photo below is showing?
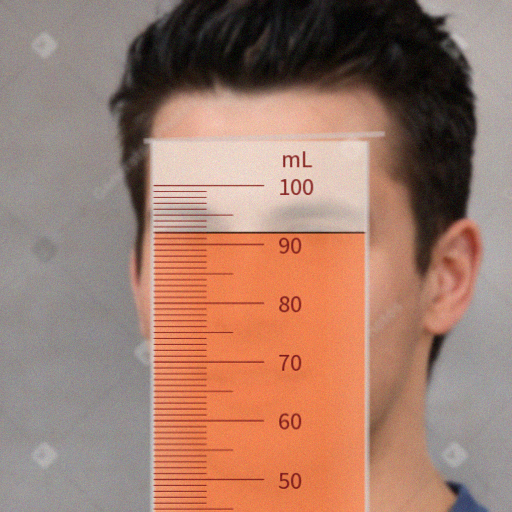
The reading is 92 mL
